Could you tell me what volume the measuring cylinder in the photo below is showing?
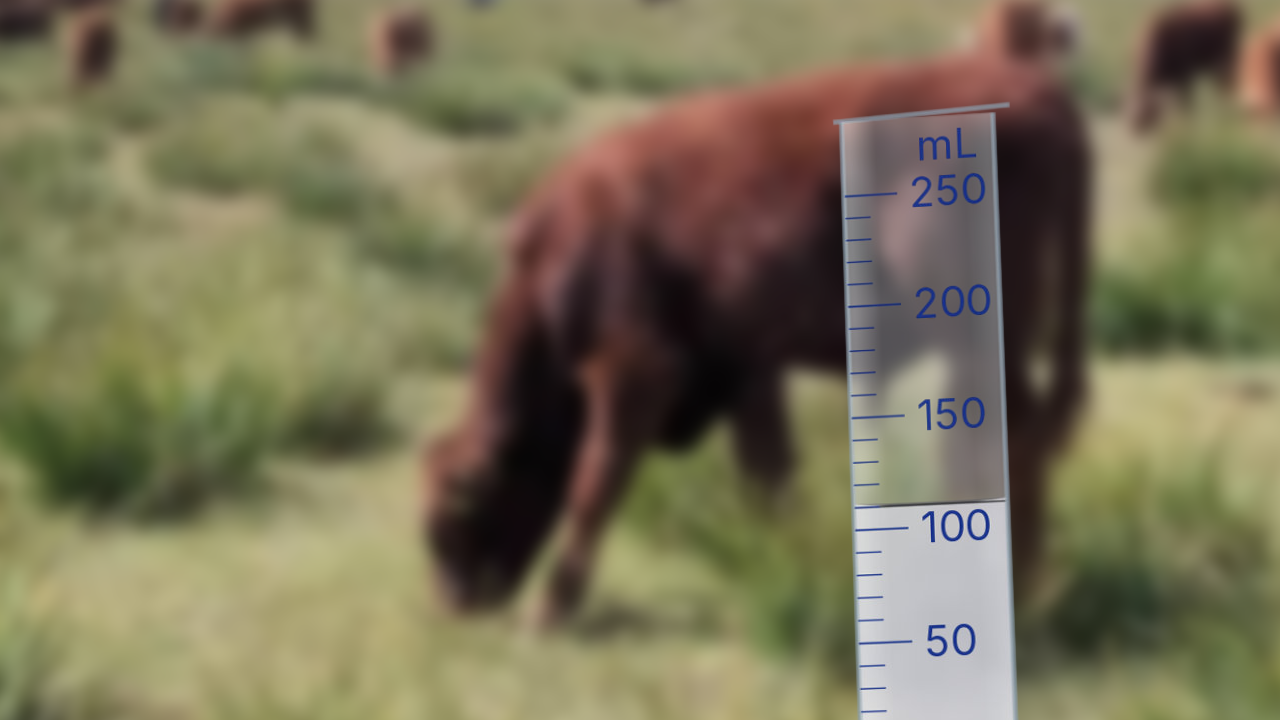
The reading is 110 mL
